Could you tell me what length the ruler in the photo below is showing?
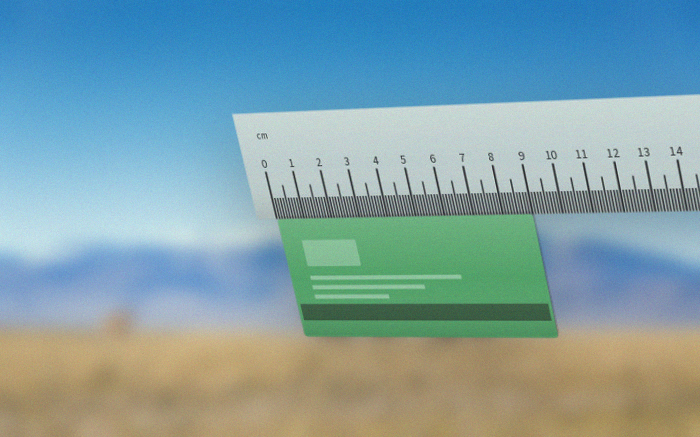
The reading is 9 cm
